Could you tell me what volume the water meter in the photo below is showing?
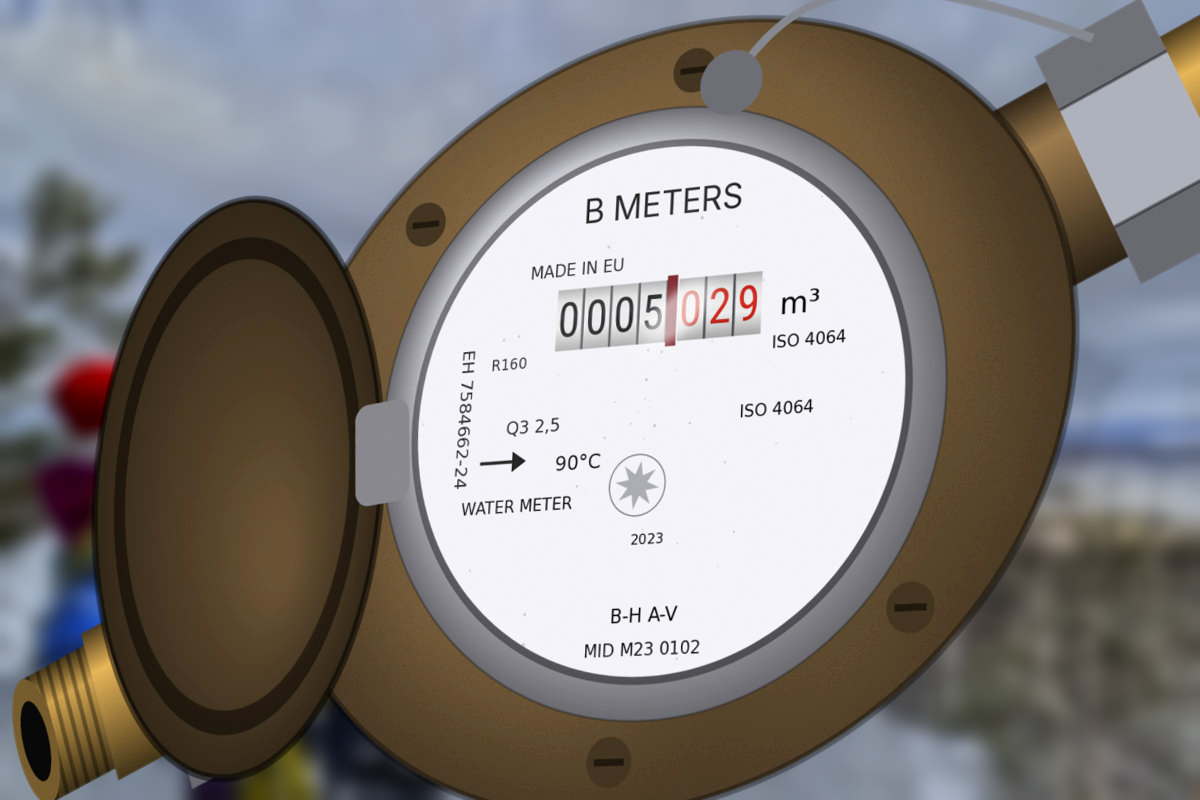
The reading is 5.029 m³
